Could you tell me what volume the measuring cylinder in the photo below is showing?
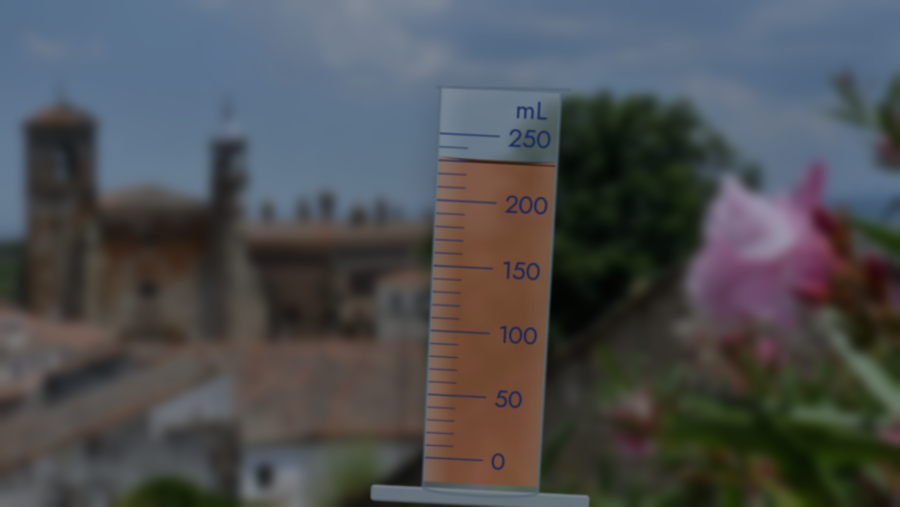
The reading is 230 mL
